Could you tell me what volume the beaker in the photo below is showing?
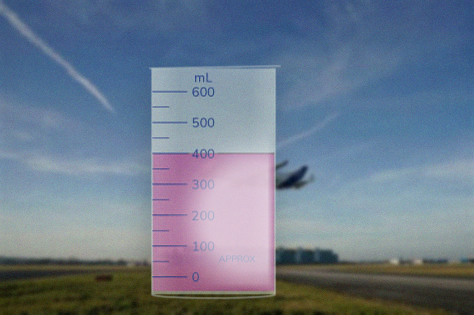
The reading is 400 mL
